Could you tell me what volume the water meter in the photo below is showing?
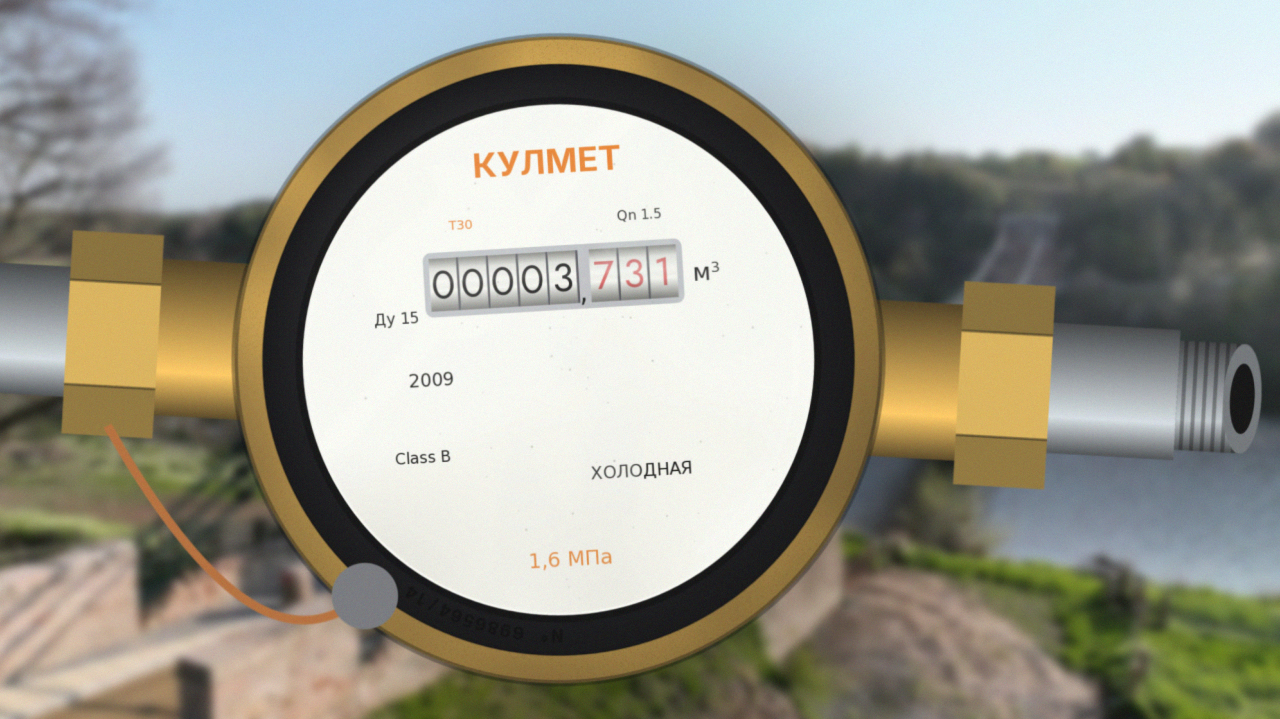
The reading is 3.731 m³
